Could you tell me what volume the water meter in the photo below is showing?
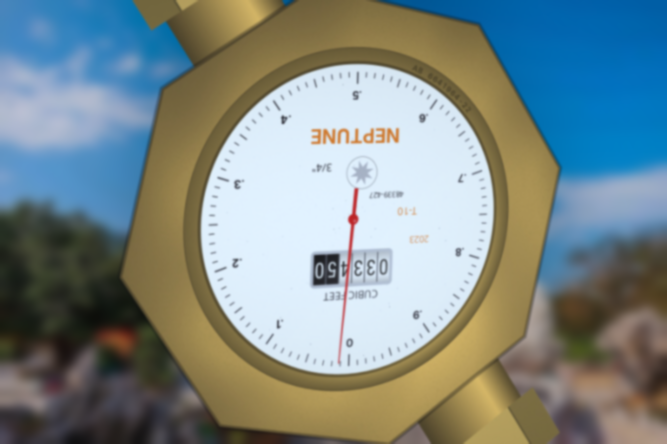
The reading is 33450.01 ft³
